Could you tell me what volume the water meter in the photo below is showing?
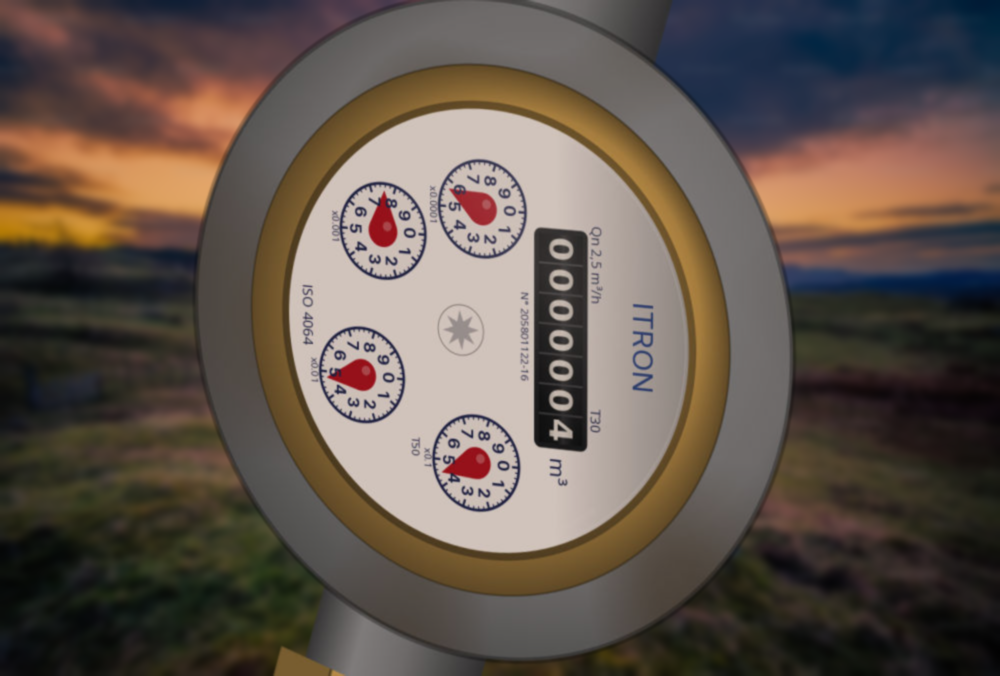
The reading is 4.4475 m³
